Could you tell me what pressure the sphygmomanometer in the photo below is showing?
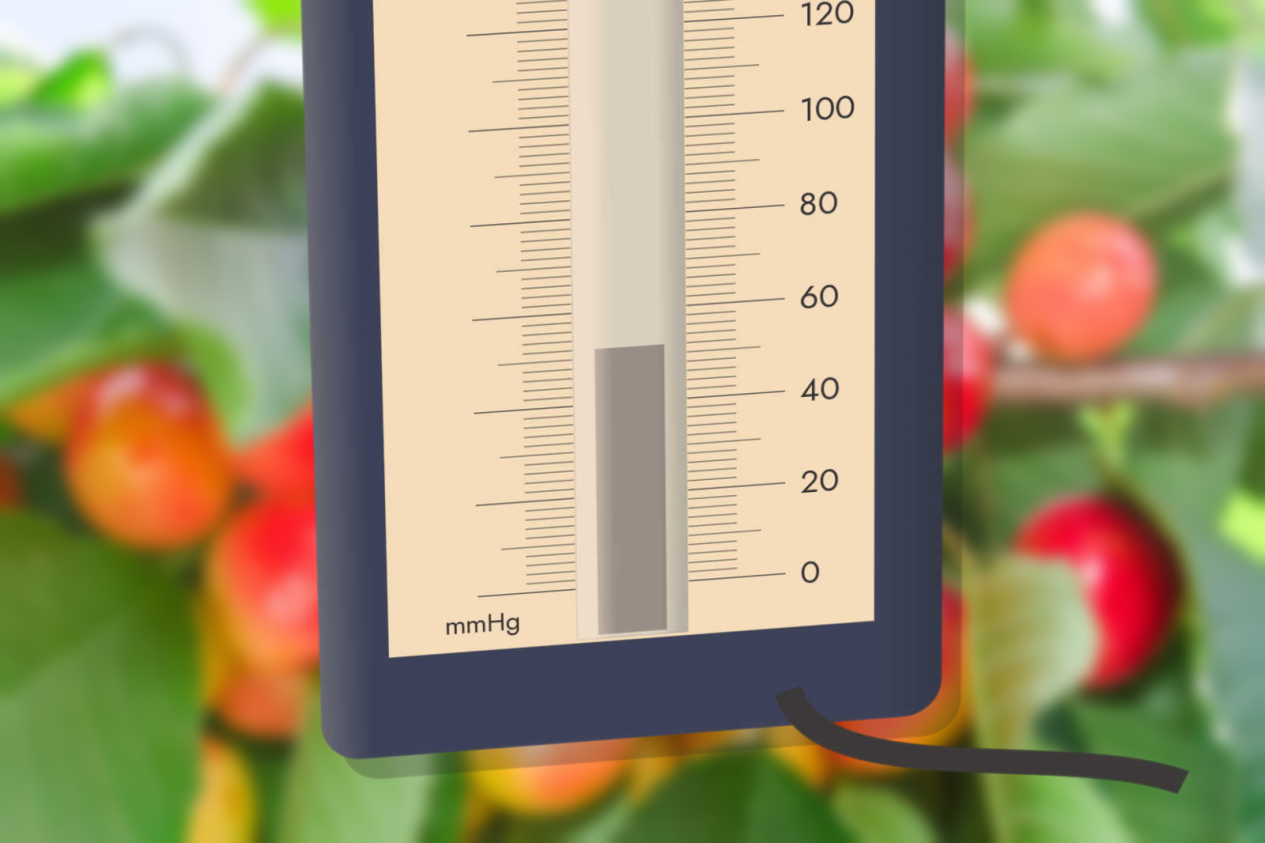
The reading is 52 mmHg
